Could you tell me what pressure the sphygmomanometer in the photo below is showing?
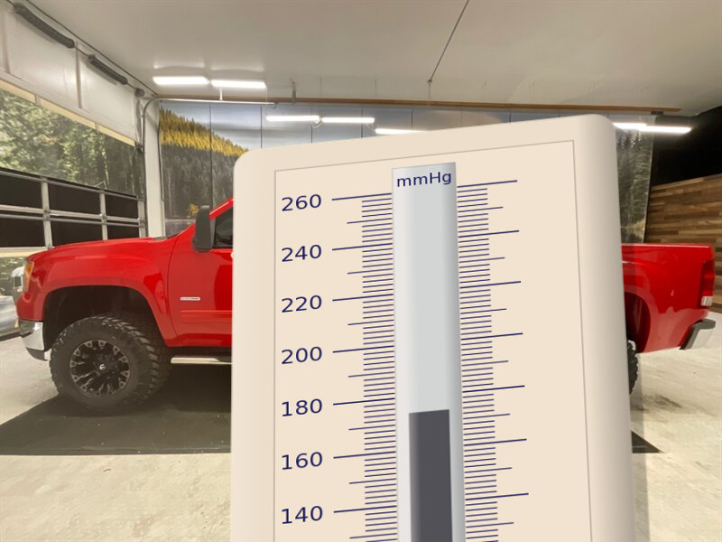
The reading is 174 mmHg
